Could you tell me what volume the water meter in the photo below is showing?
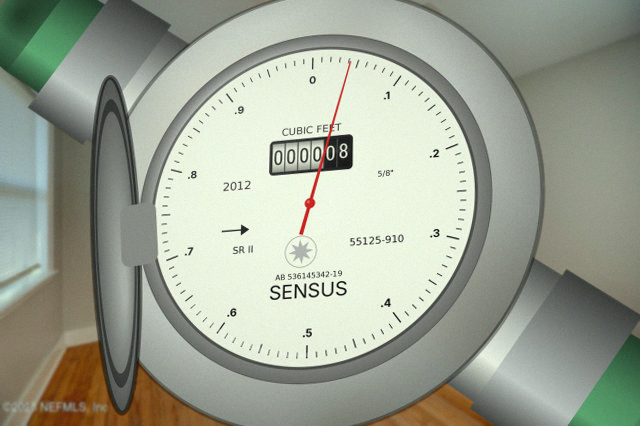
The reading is 8.04 ft³
